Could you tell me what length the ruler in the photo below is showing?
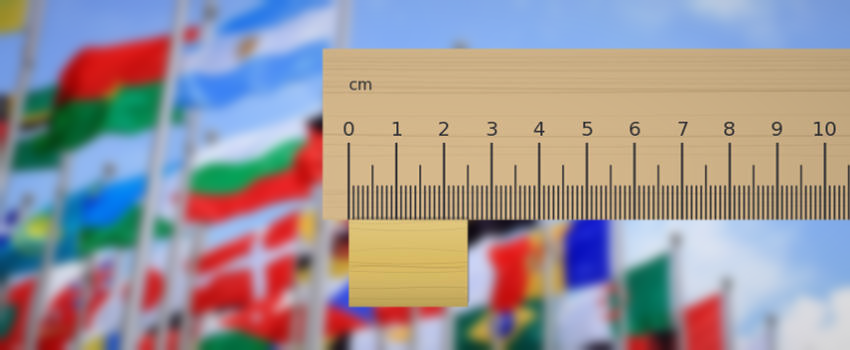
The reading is 2.5 cm
